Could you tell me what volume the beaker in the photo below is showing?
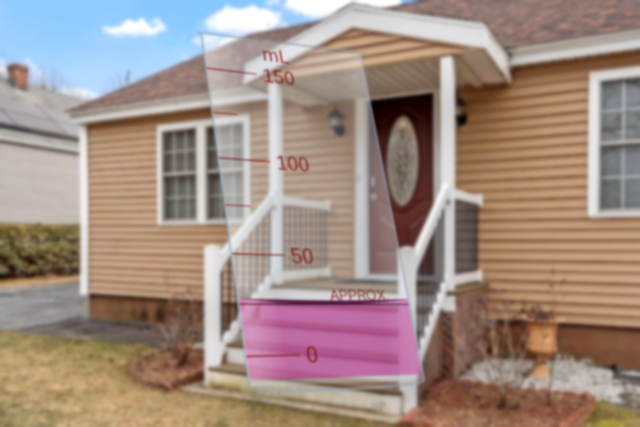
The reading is 25 mL
